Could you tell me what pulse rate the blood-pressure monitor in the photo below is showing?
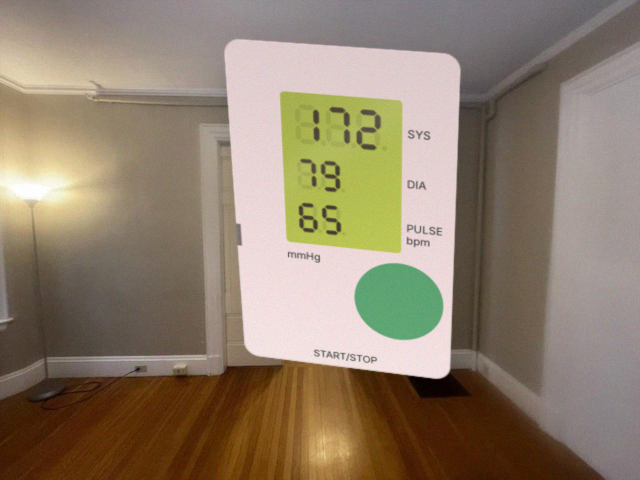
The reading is 65 bpm
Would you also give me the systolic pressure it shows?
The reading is 172 mmHg
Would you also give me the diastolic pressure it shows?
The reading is 79 mmHg
